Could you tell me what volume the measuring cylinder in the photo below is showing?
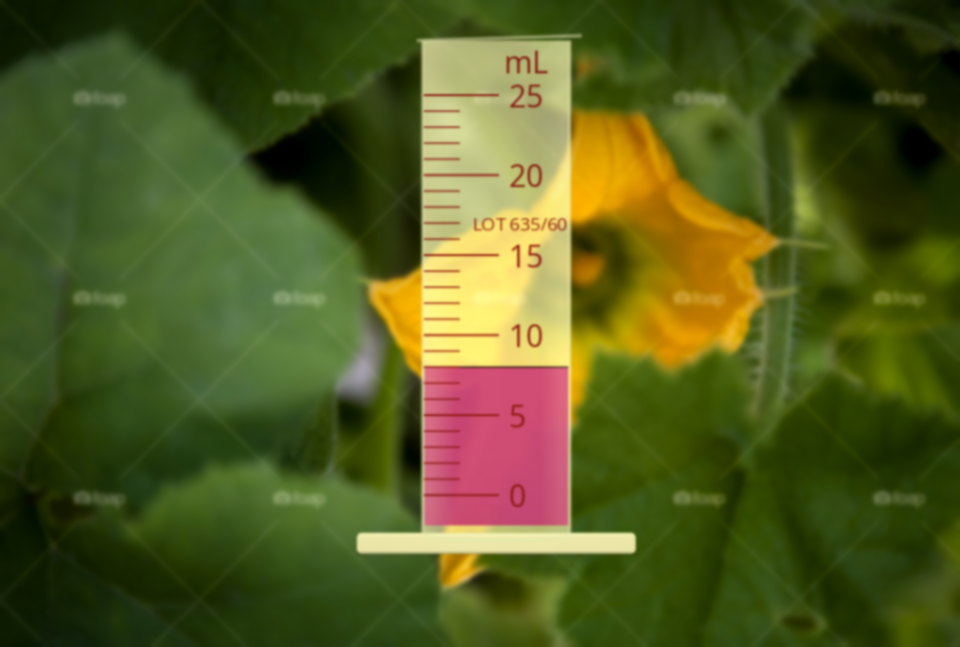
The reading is 8 mL
